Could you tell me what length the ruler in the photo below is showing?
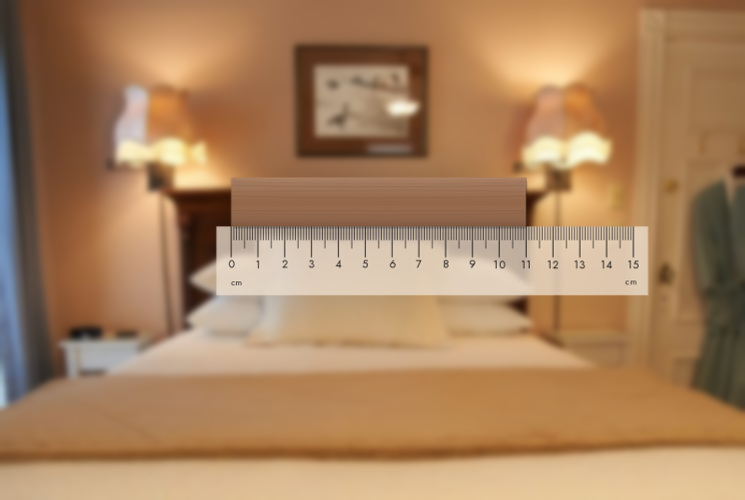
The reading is 11 cm
